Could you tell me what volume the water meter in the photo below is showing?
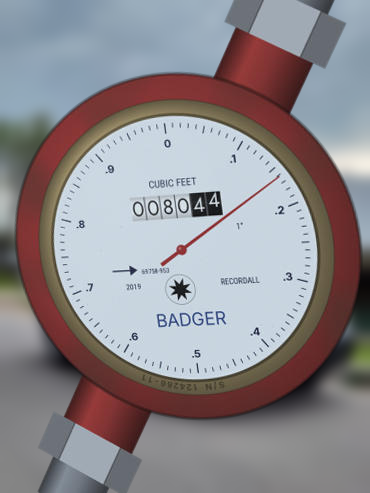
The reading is 8044.16 ft³
